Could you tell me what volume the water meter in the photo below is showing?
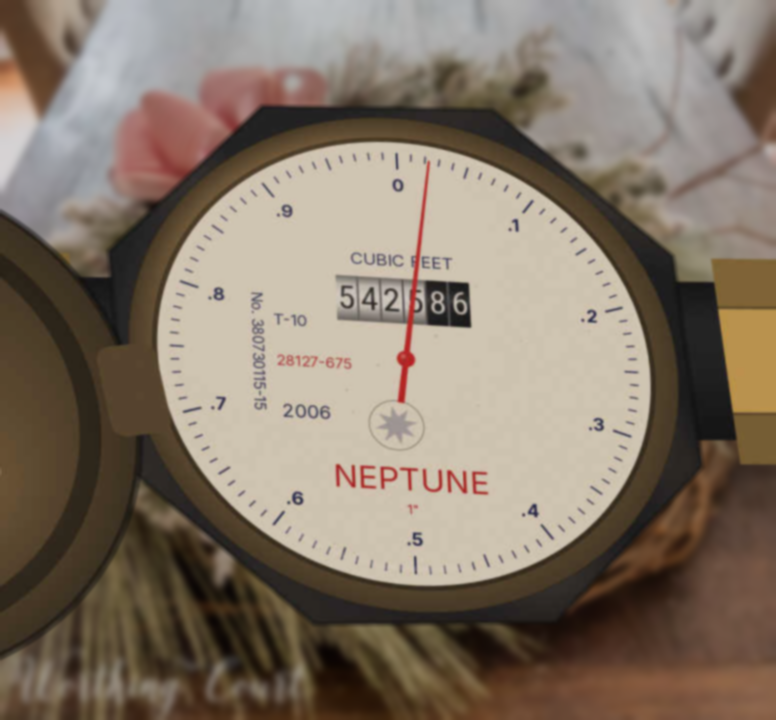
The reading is 542586.02 ft³
